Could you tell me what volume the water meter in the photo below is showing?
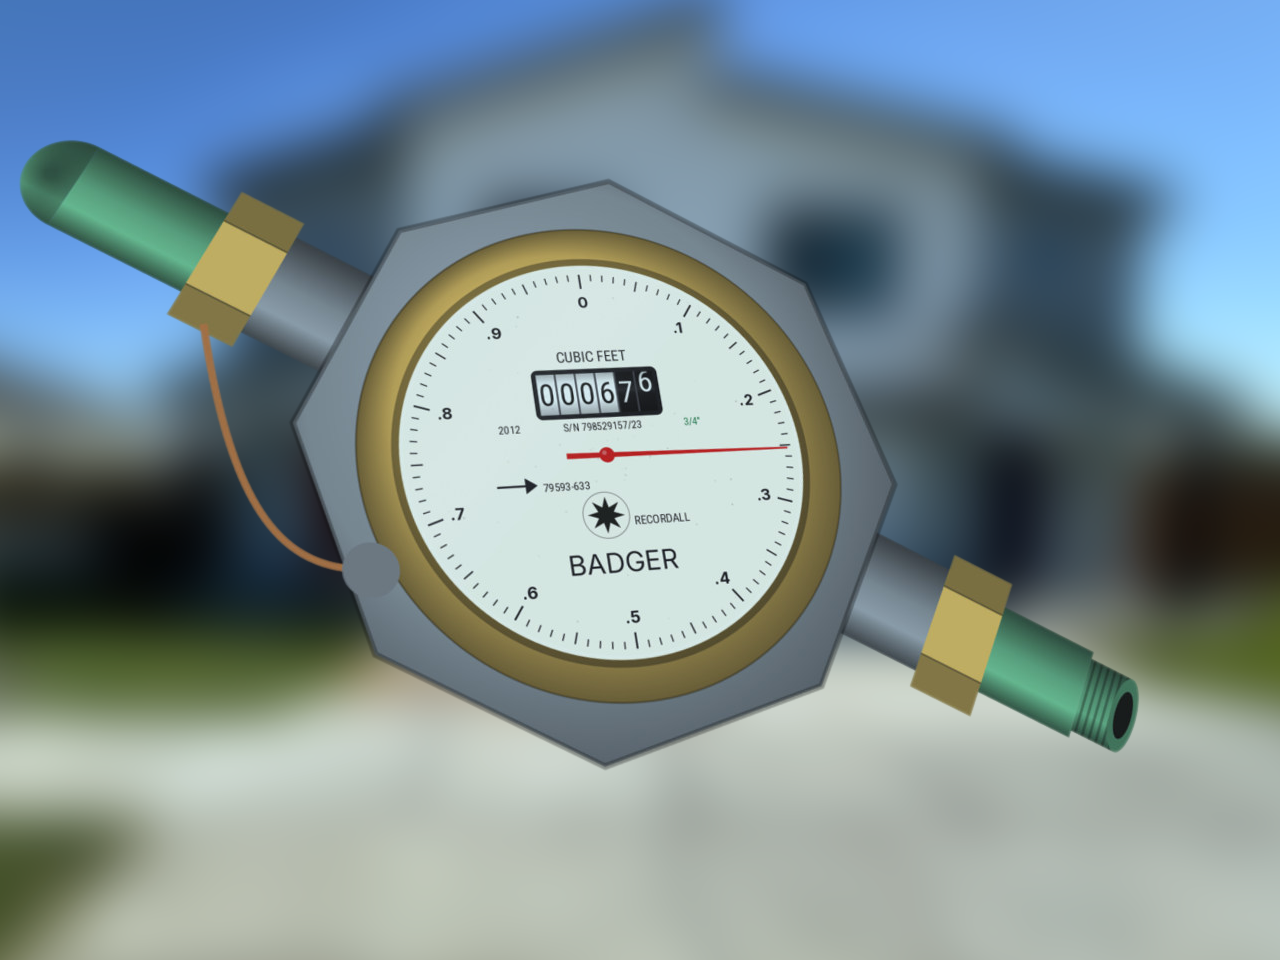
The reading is 676.25 ft³
